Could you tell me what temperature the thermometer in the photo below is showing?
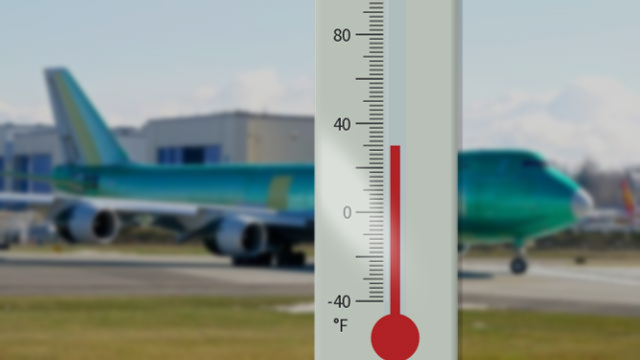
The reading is 30 °F
